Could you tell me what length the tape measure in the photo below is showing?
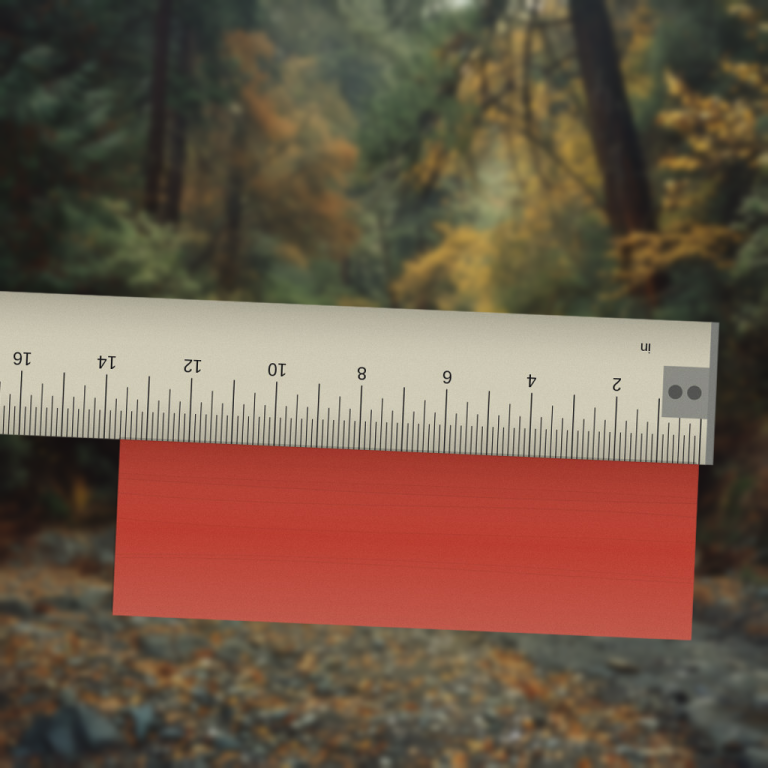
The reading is 13.625 in
